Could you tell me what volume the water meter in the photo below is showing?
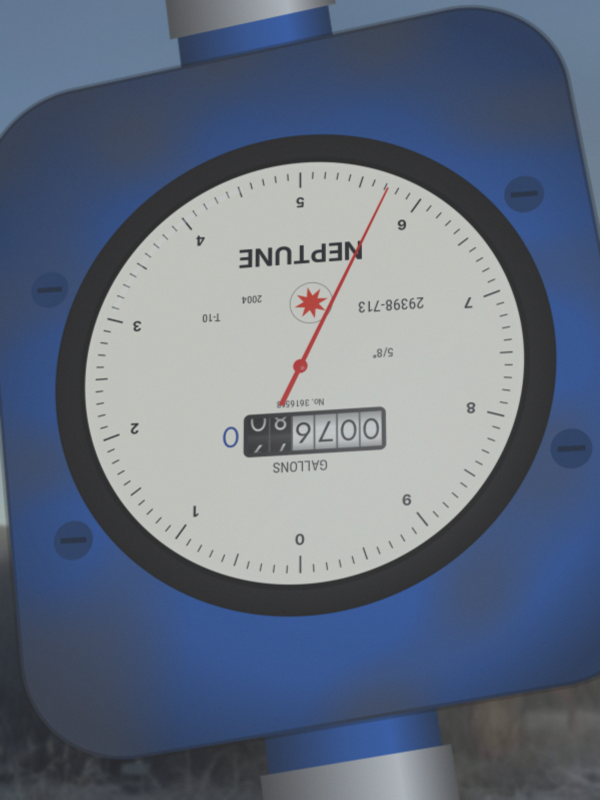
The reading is 76795.7 gal
